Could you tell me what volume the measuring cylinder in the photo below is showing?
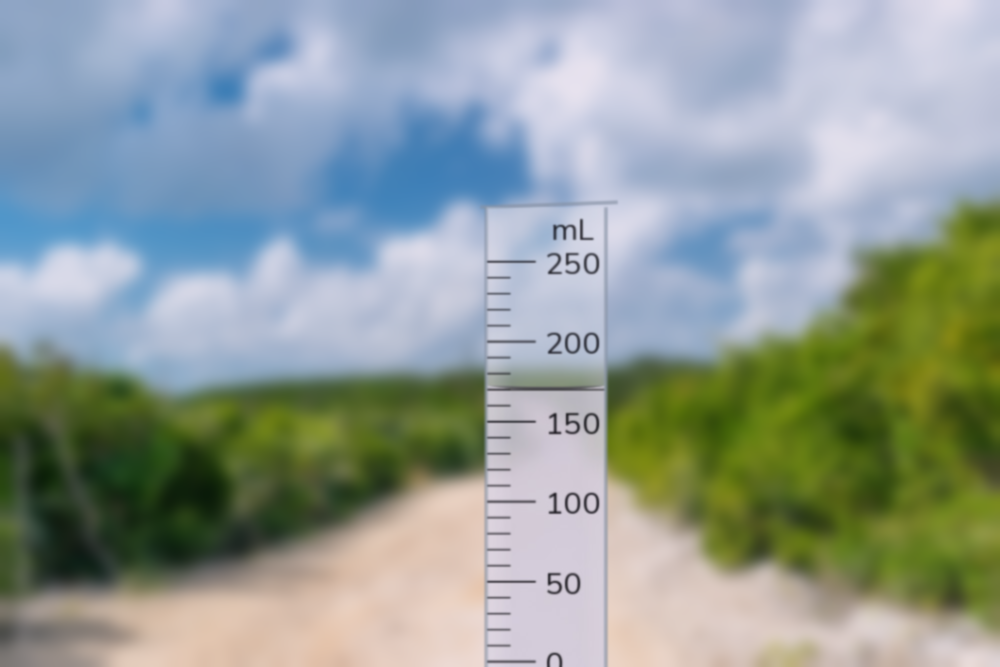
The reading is 170 mL
